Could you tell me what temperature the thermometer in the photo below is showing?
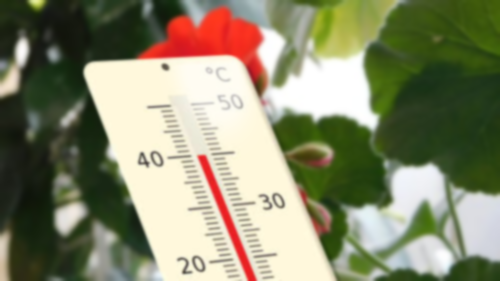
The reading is 40 °C
